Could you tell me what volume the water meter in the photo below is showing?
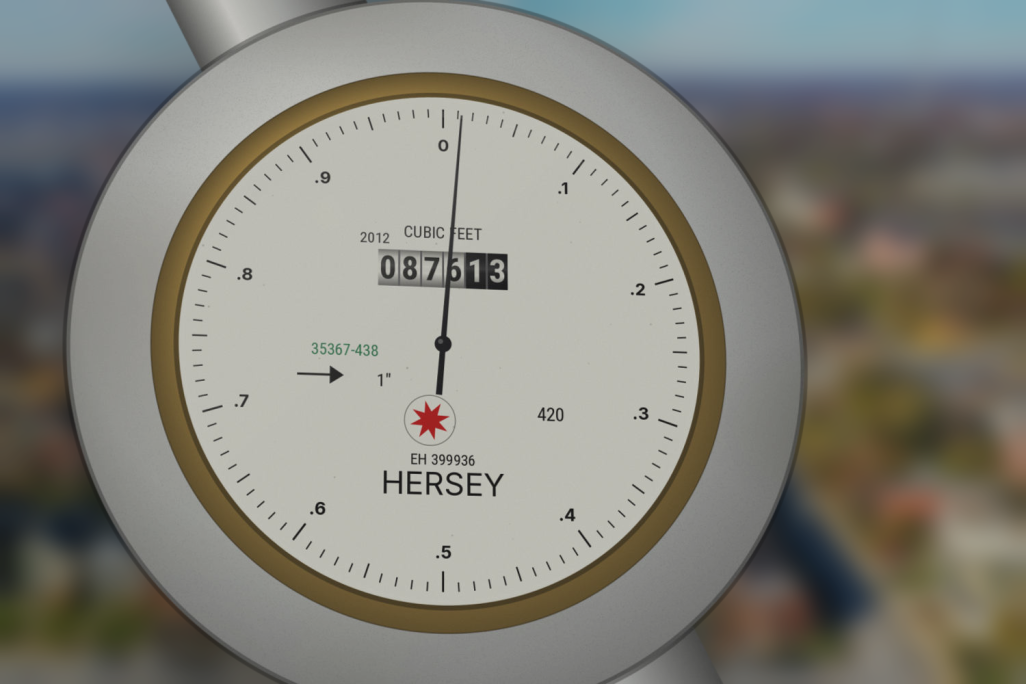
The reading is 87613.01 ft³
